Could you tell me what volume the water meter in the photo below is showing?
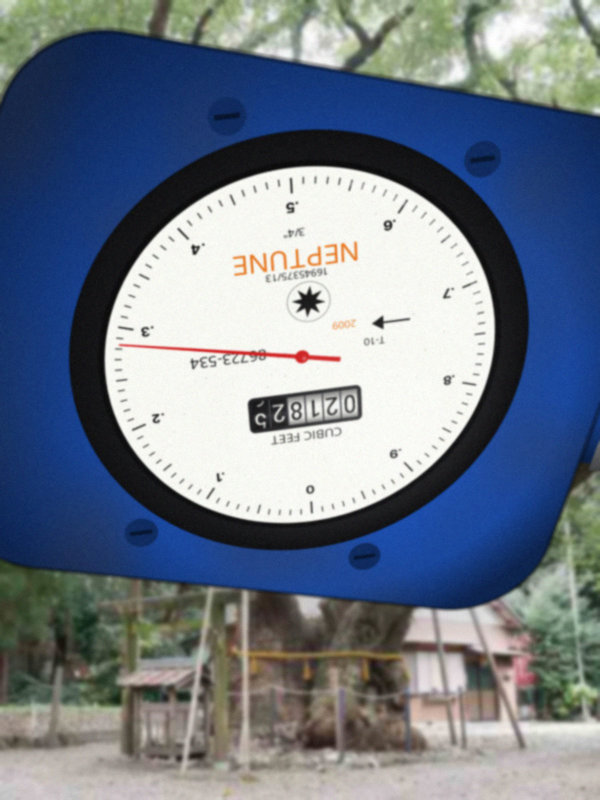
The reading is 21825.28 ft³
